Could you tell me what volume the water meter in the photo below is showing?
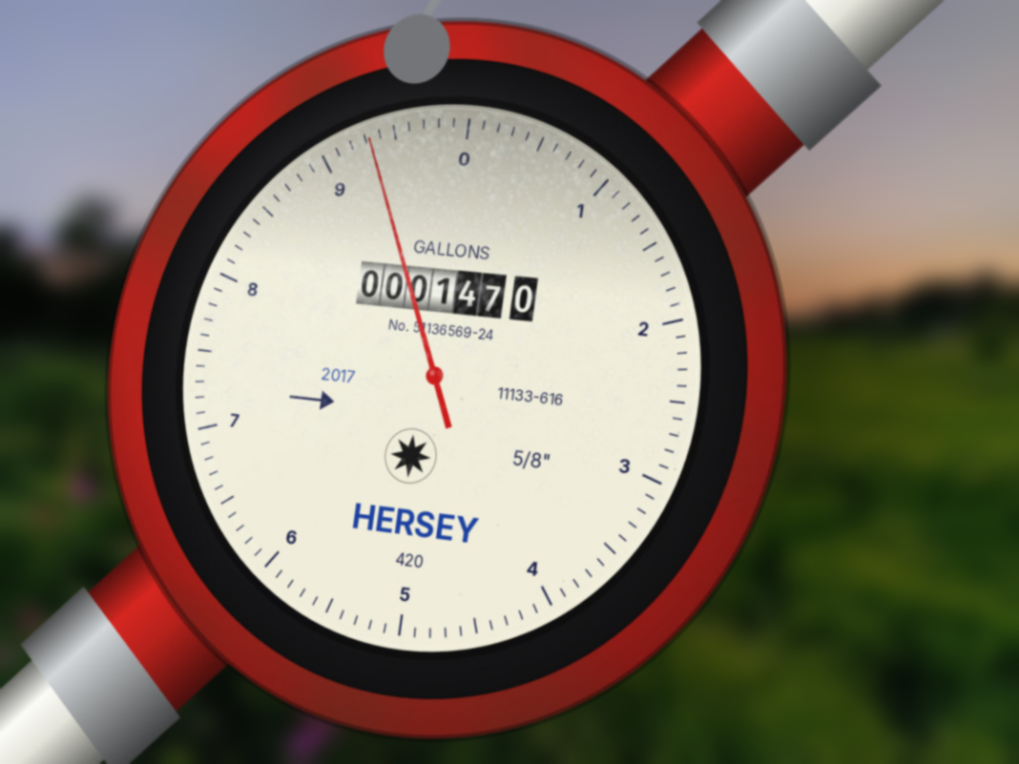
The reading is 1469.3 gal
